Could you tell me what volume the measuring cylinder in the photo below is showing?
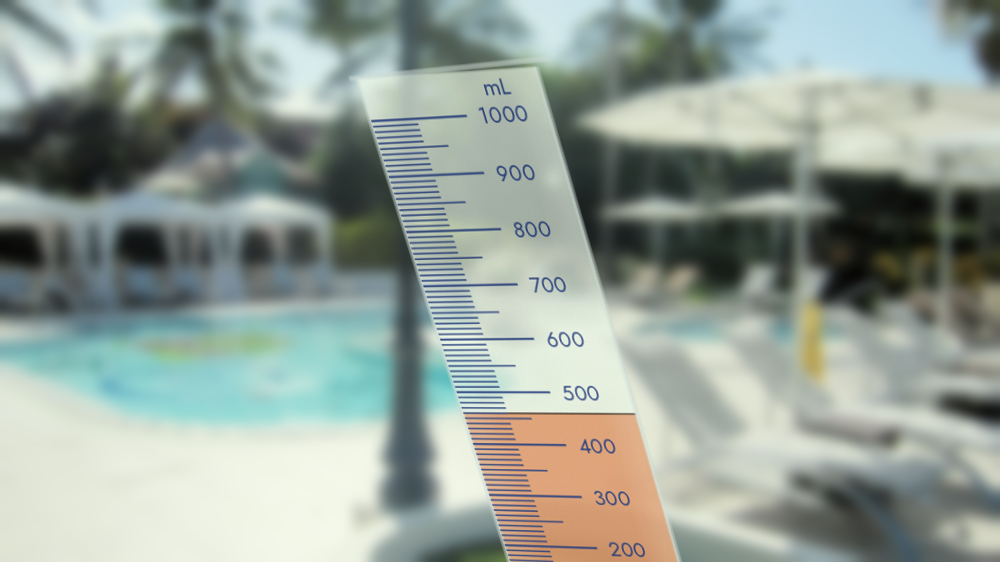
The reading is 460 mL
